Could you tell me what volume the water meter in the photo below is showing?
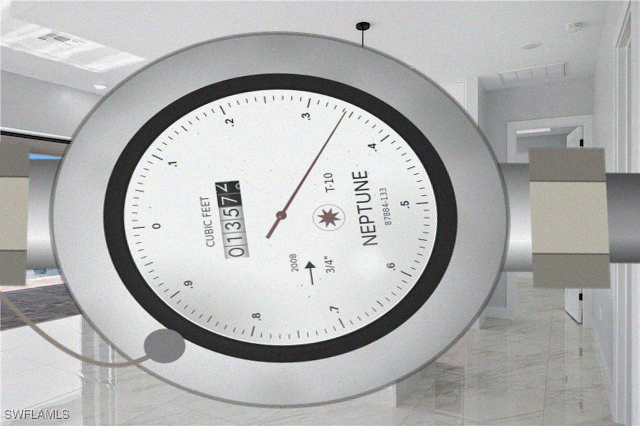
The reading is 13572.34 ft³
